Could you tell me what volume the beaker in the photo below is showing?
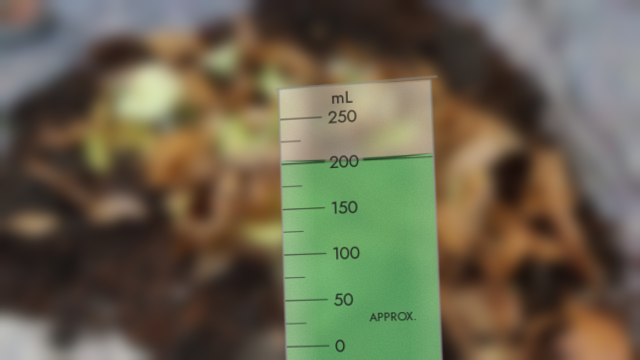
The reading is 200 mL
